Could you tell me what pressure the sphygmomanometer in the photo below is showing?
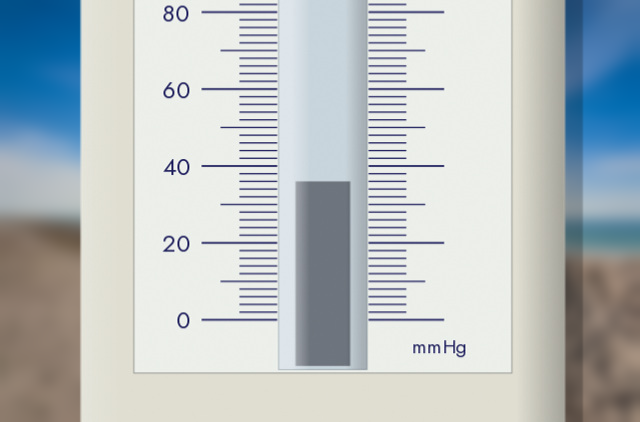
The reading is 36 mmHg
